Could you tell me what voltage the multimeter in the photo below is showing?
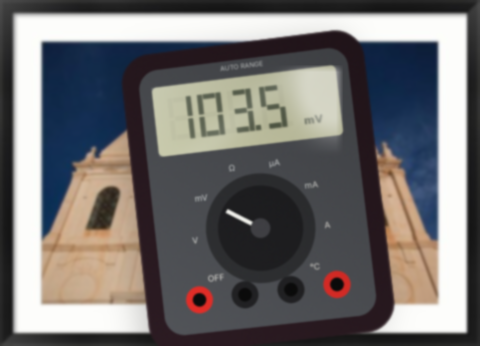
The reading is 103.5 mV
